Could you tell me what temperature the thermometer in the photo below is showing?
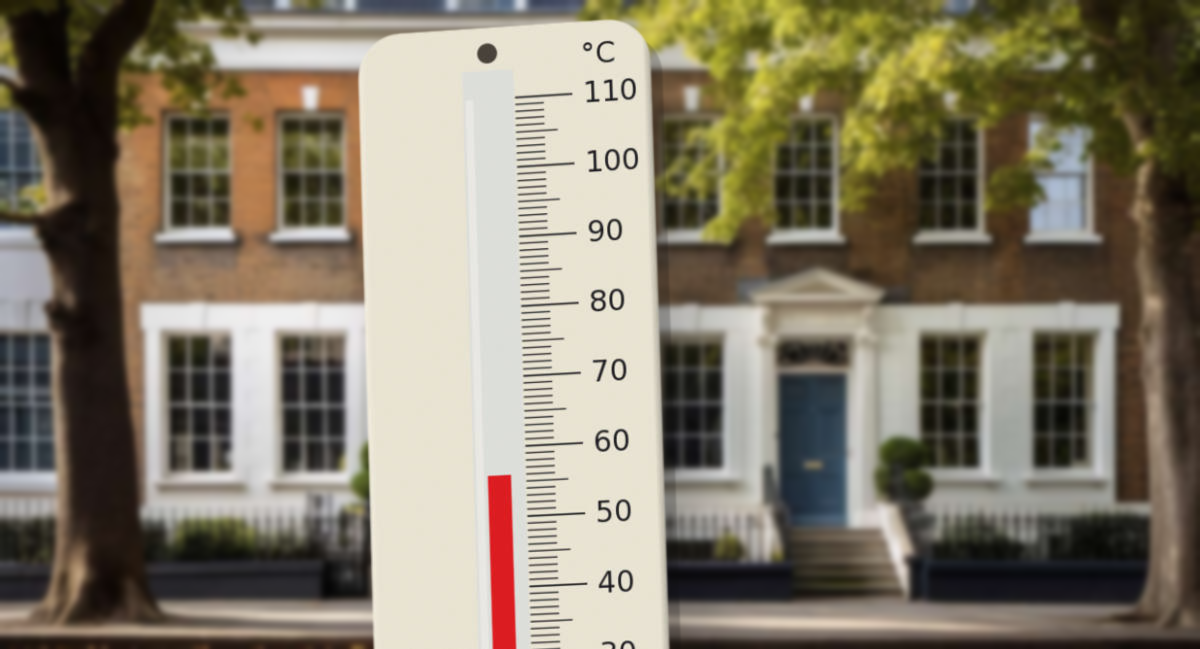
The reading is 56 °C
